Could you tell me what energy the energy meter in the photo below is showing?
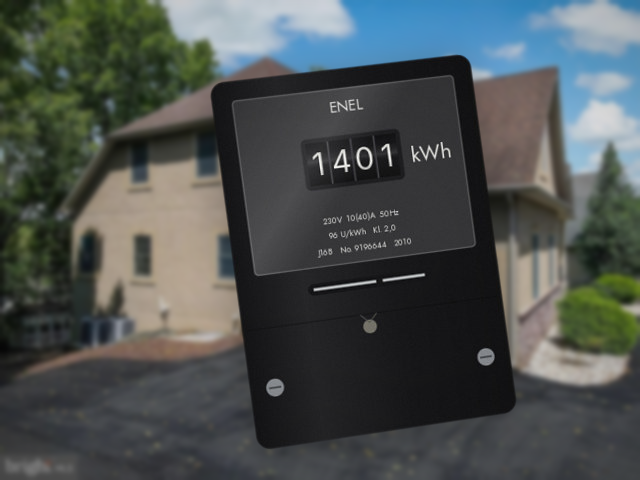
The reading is 1401 kWh
